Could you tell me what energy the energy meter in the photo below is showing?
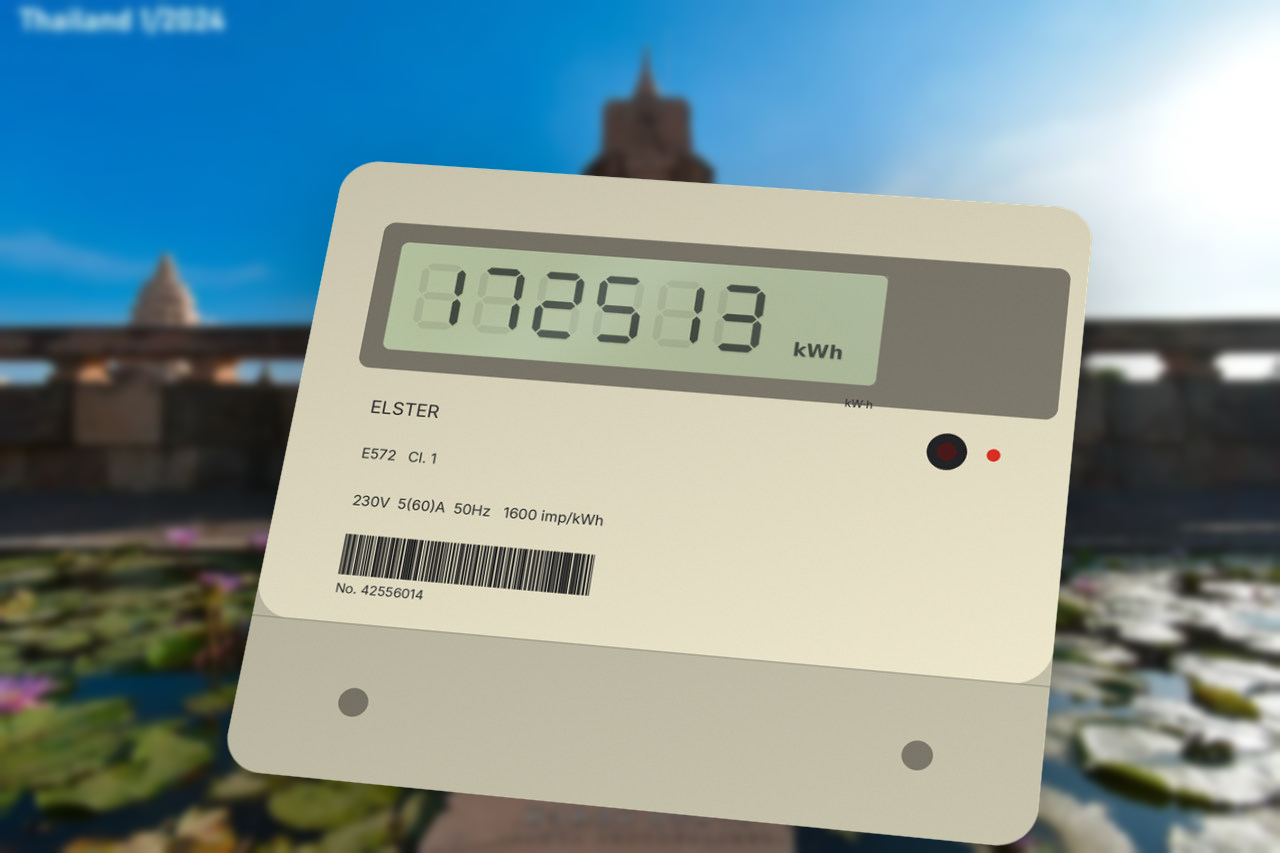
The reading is 172513 kWh
